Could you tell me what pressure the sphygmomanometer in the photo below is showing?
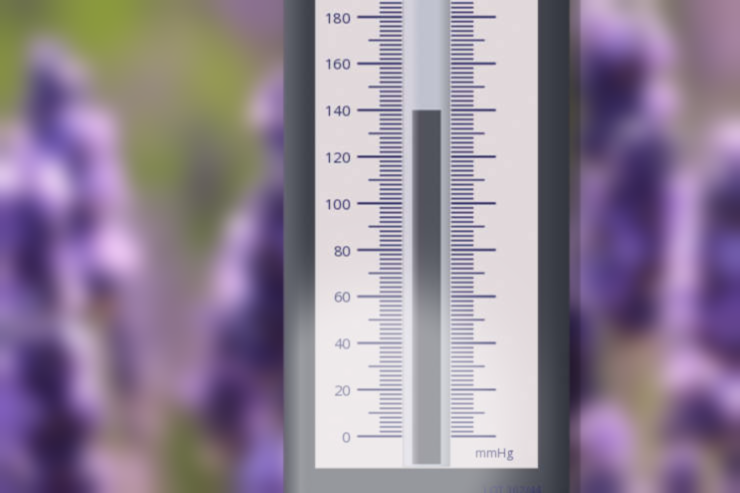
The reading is 140 mmHg
